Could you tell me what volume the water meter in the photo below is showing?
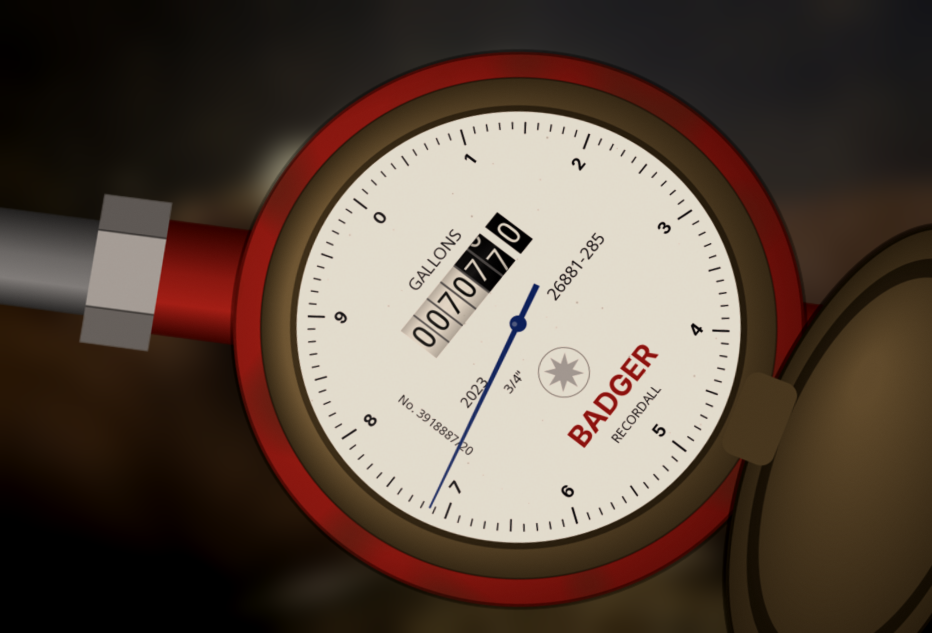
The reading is 70767.1 gal
